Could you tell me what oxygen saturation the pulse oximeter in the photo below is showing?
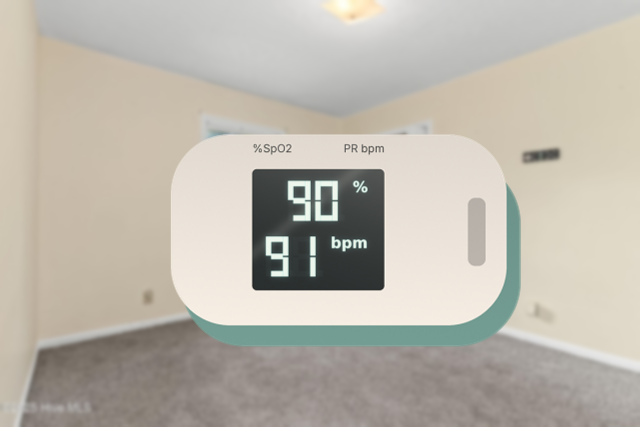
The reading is 90 %
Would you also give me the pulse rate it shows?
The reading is 91 bpm
